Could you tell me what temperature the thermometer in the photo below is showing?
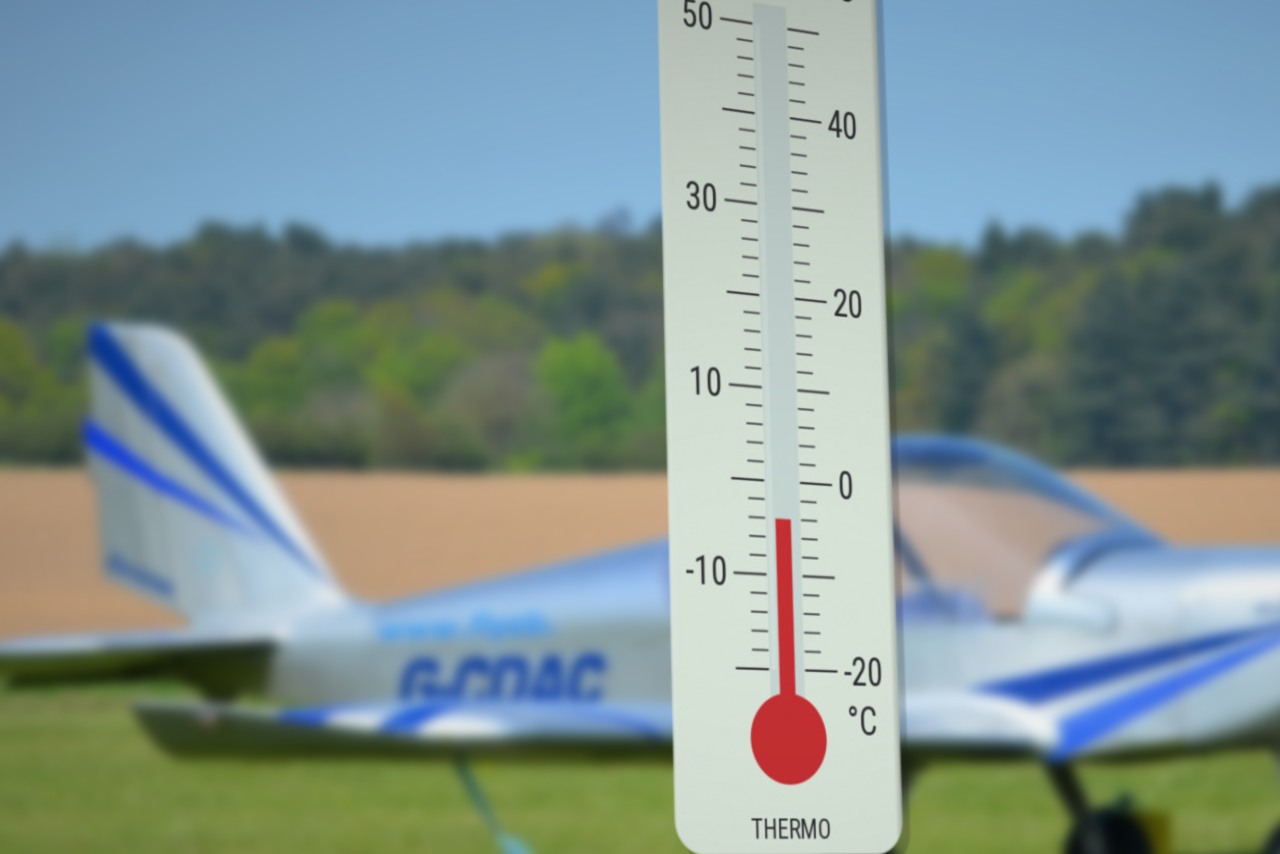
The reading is -4 °C
